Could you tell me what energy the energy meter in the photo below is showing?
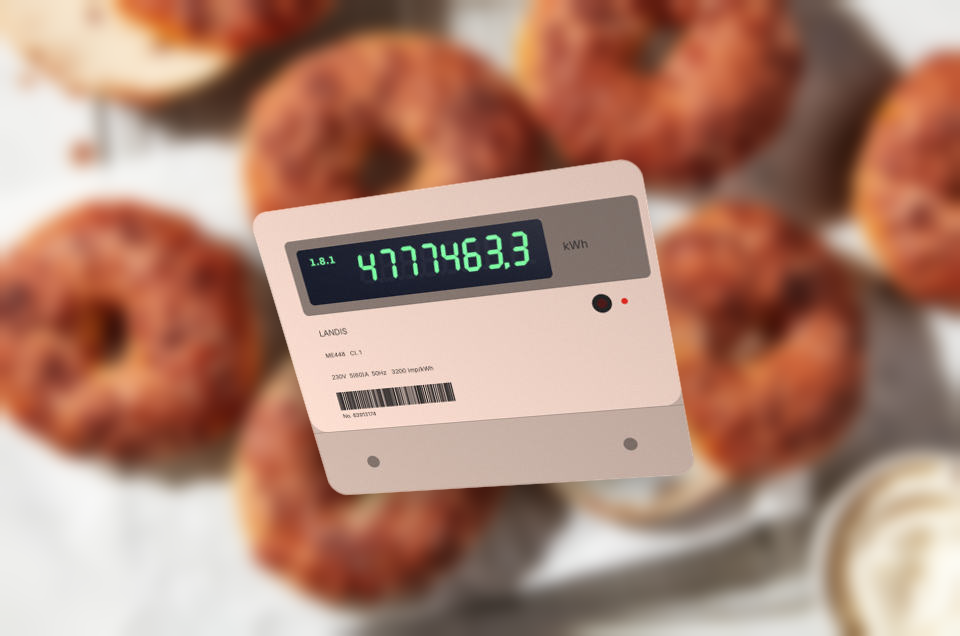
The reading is 4777463.3 kWh
